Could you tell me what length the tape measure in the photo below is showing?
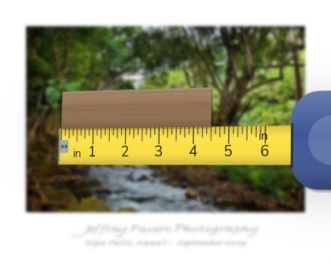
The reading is 4.5 in
